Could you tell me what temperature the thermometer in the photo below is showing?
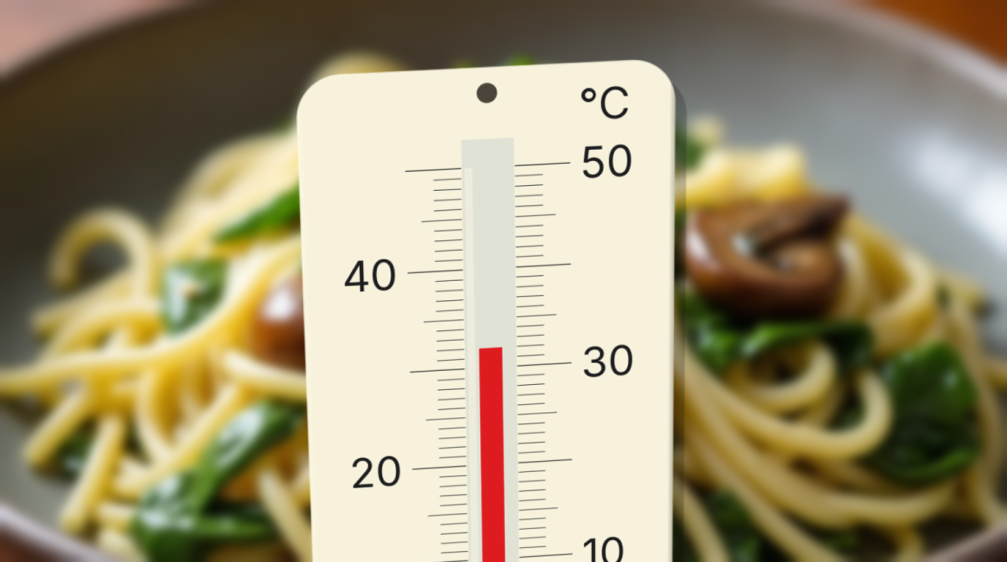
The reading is 32 °C
